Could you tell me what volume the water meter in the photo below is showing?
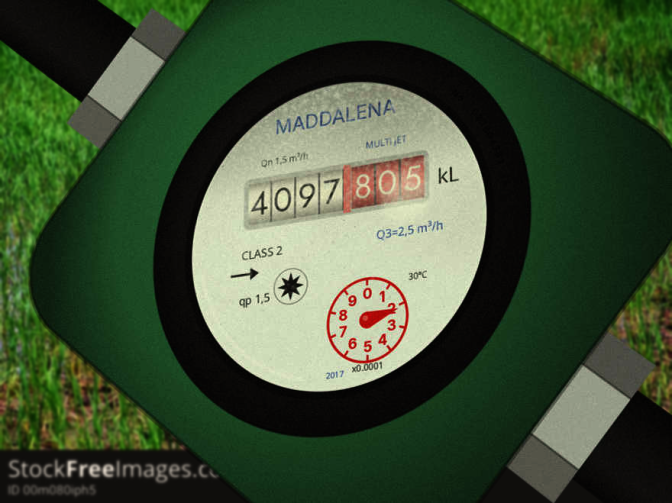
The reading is 4097.8052 kL
